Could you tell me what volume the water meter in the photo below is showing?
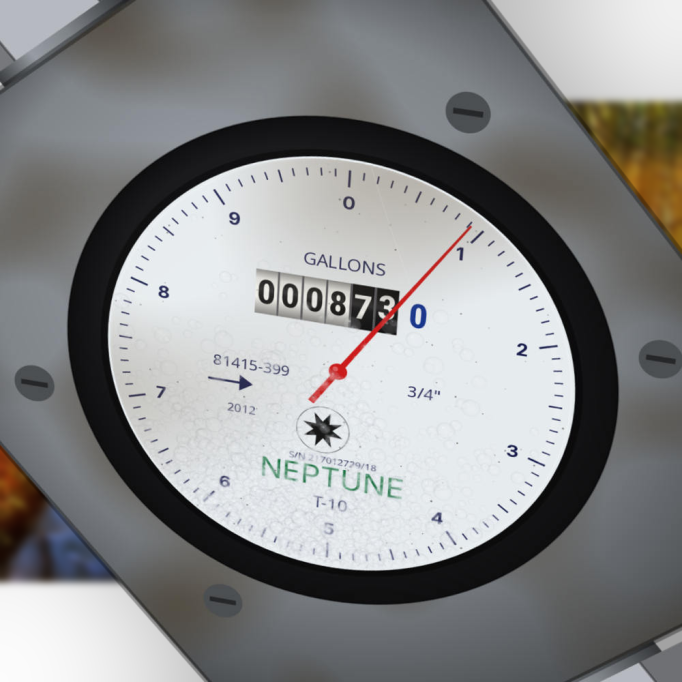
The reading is 8730.9 gal
